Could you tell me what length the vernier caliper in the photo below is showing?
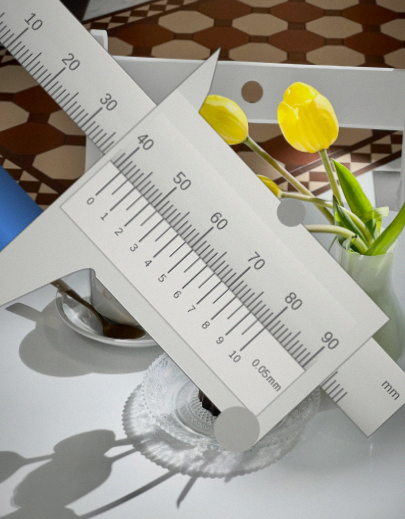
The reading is 41.0 mm
